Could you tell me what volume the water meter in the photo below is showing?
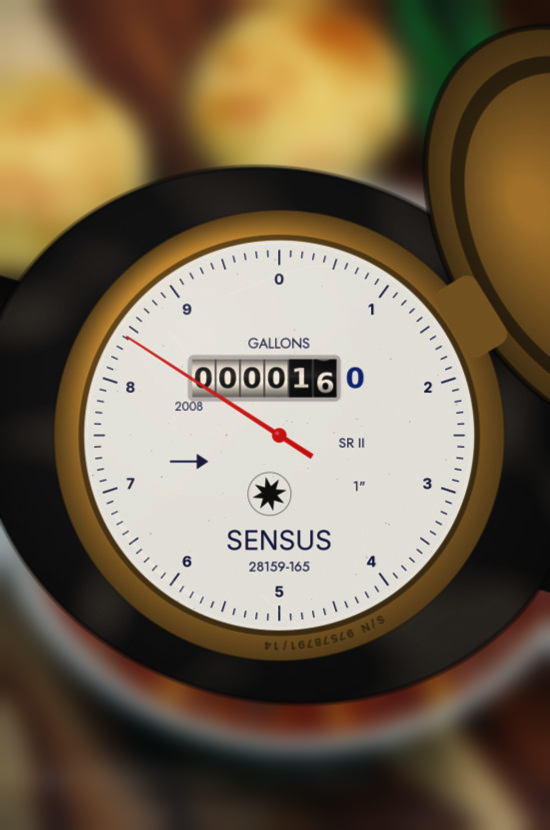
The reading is 158.4 gal
